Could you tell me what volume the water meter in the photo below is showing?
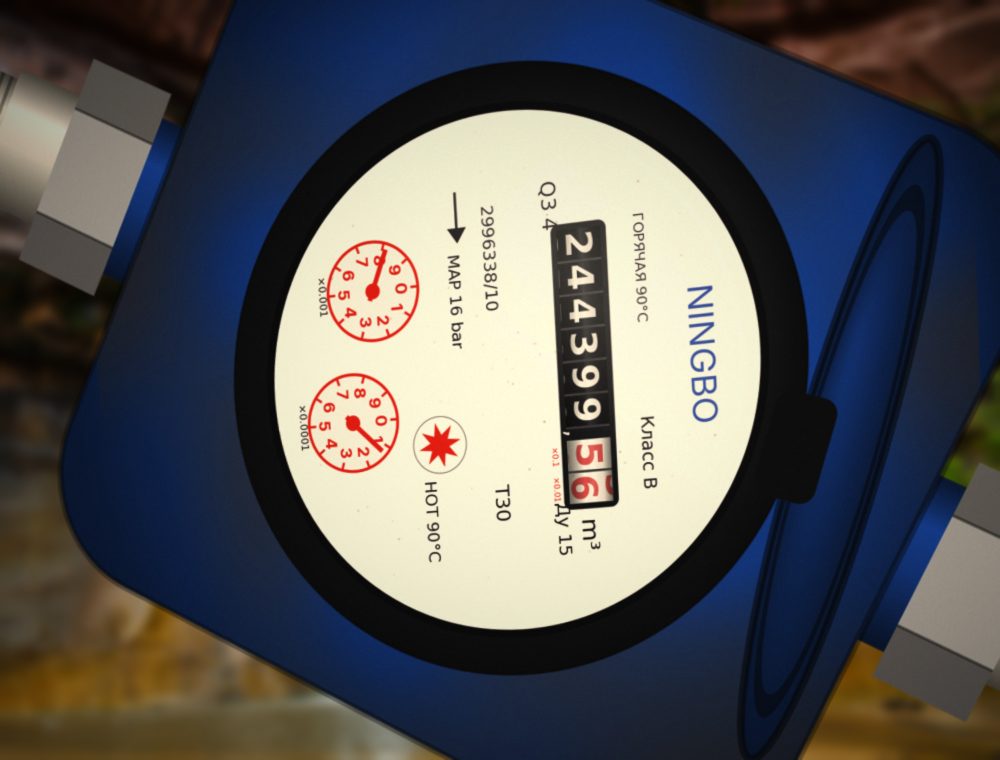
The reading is 244399.5581 m³
